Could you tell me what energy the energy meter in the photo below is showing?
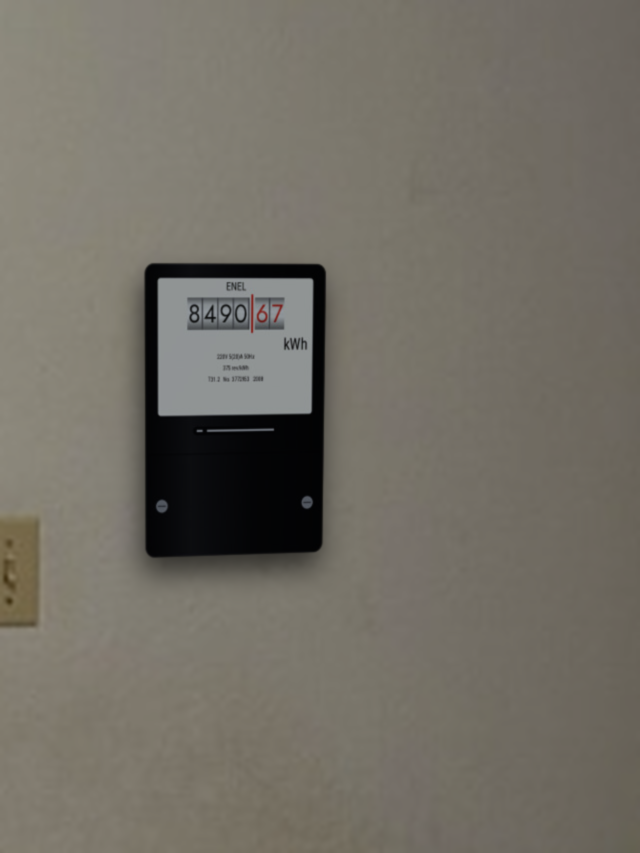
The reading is 8490.67 kWh
